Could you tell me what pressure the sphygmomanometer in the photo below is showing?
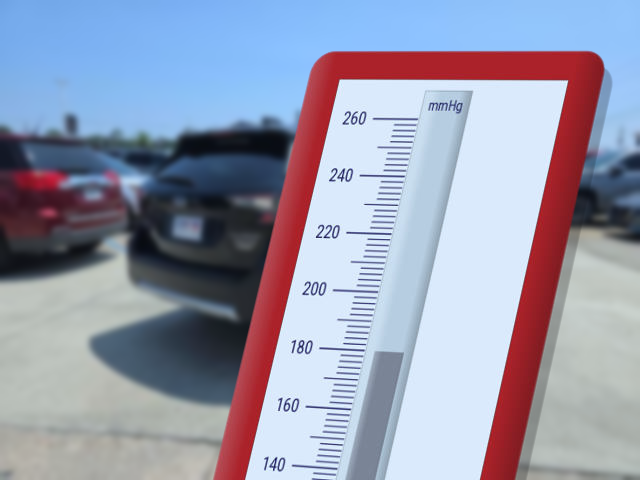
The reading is 180 mmHg
